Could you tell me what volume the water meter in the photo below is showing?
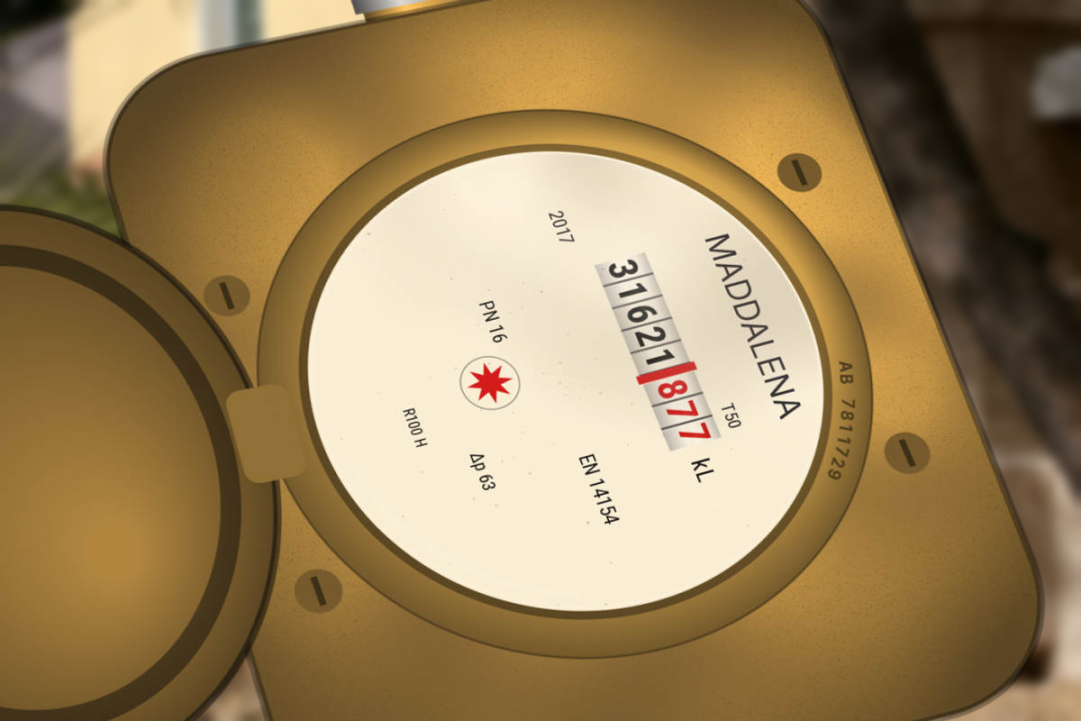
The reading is 31621.877 kL
